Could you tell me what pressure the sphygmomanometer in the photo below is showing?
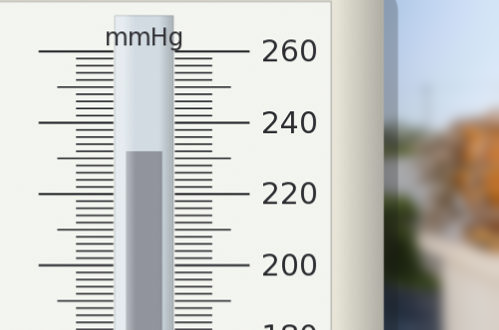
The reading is 232 mmHg
